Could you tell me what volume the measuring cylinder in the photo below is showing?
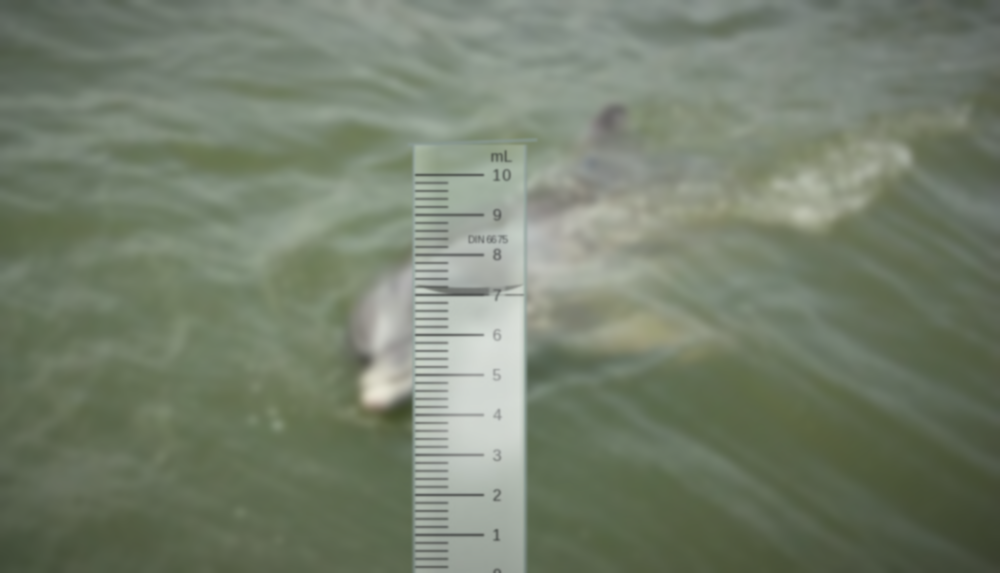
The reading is 7 mL
